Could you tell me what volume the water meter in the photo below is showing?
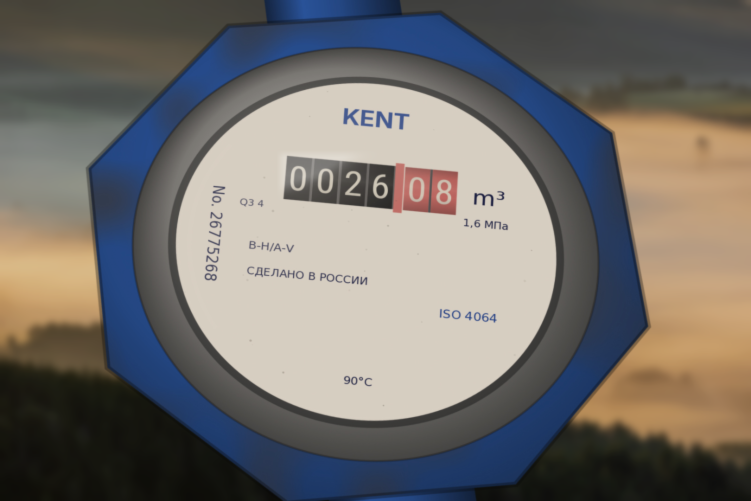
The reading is 26.08 m³
